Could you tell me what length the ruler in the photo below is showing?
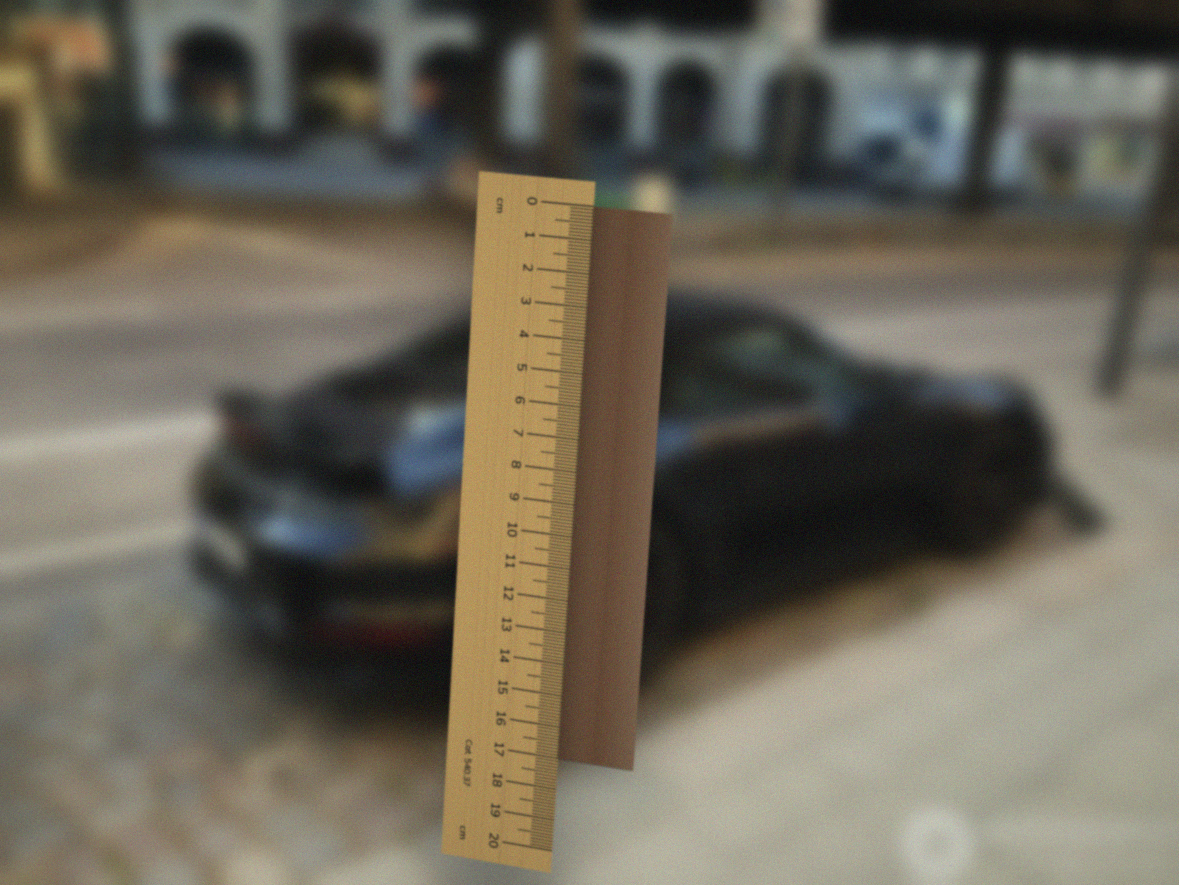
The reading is 17 cm
